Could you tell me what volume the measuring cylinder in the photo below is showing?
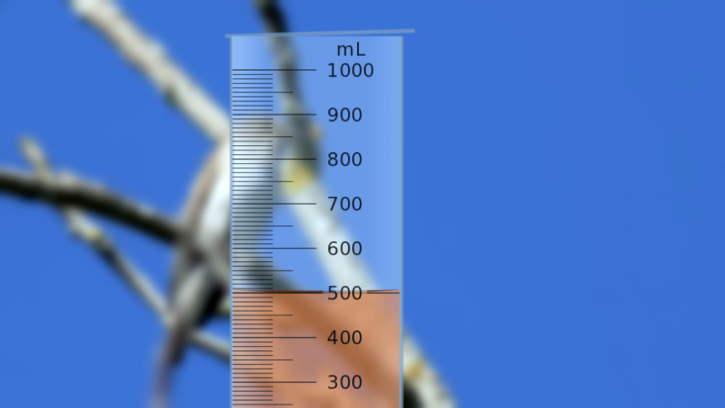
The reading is 500 mL
